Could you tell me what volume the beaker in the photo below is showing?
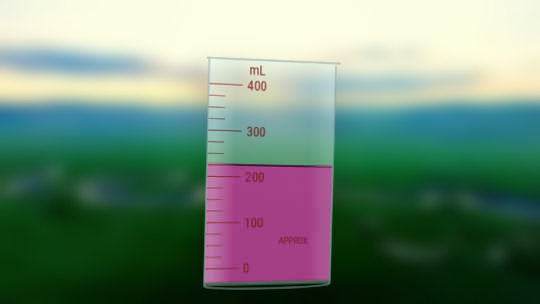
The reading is 225 mL
